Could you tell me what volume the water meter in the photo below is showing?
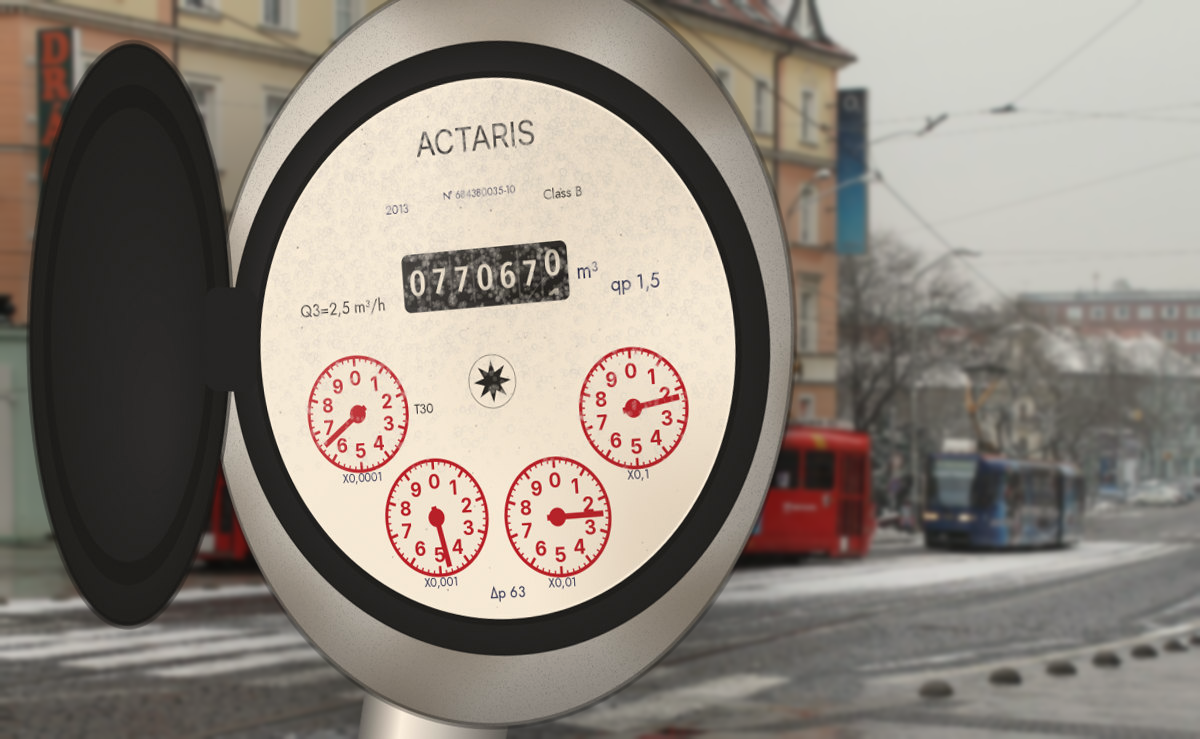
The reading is 770670.2246 m³
